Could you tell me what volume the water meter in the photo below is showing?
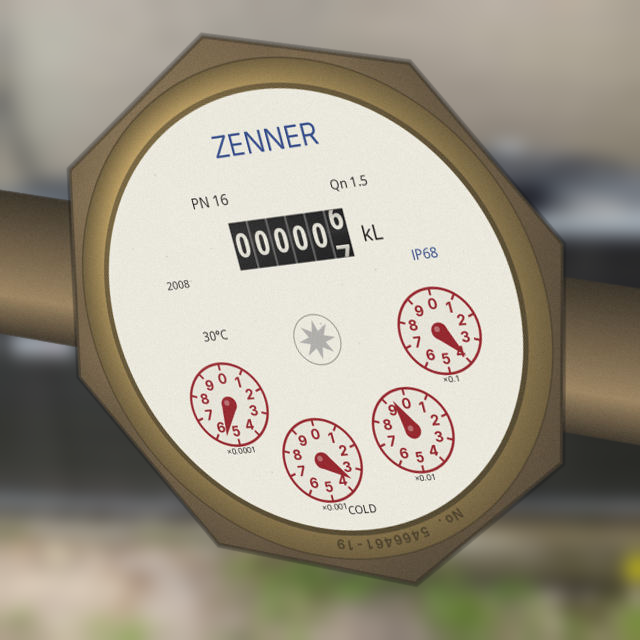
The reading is 6.3935 kL
